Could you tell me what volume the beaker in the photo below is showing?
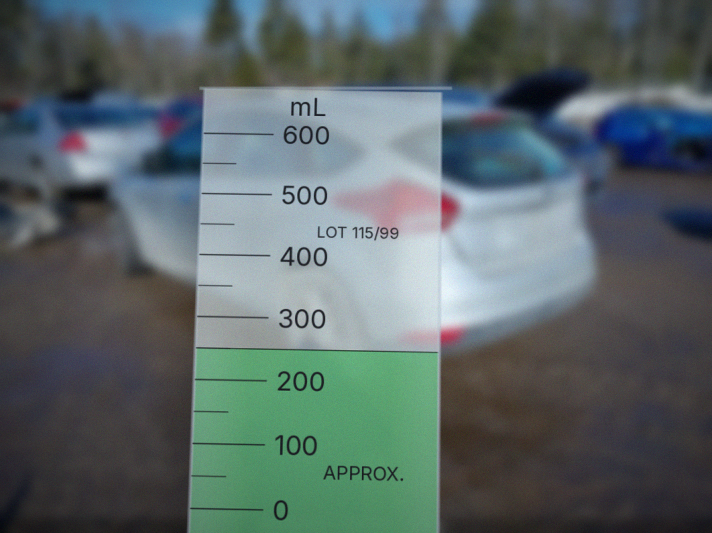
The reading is 250 mL
